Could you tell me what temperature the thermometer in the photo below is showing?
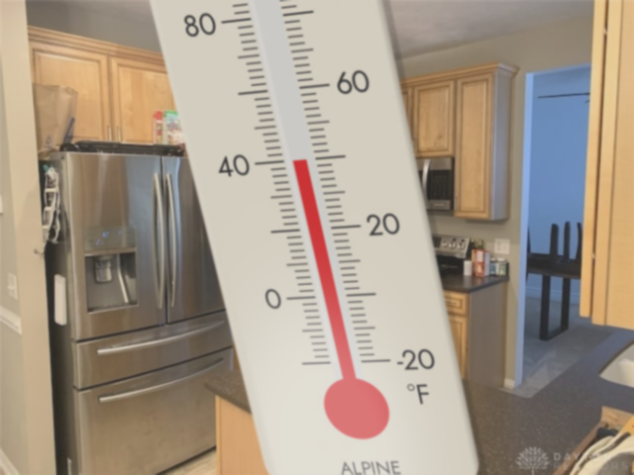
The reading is 40 °F
